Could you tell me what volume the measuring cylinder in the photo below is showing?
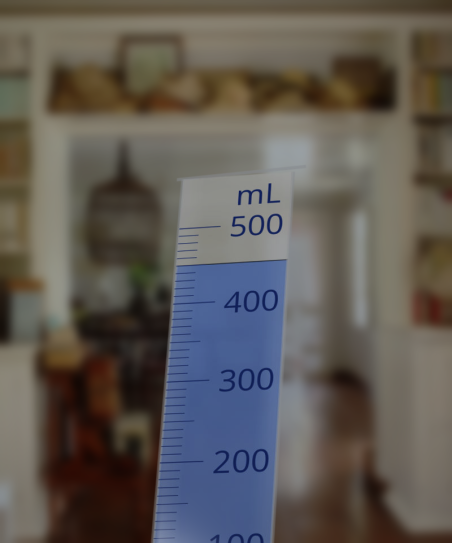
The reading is 450 mL
